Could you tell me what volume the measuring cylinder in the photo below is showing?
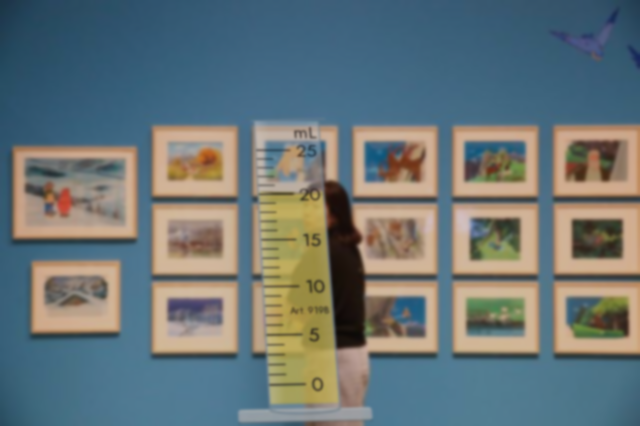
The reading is 20 mL
